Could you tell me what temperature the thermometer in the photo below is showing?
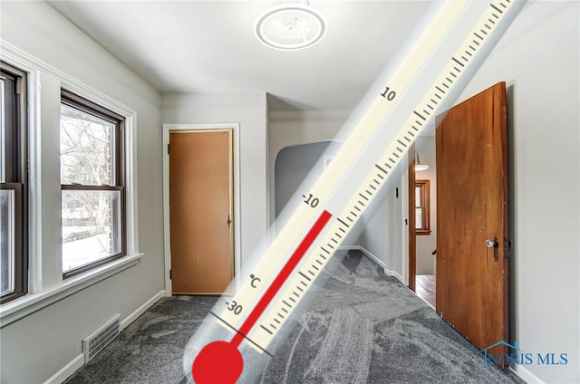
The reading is -10 °C
